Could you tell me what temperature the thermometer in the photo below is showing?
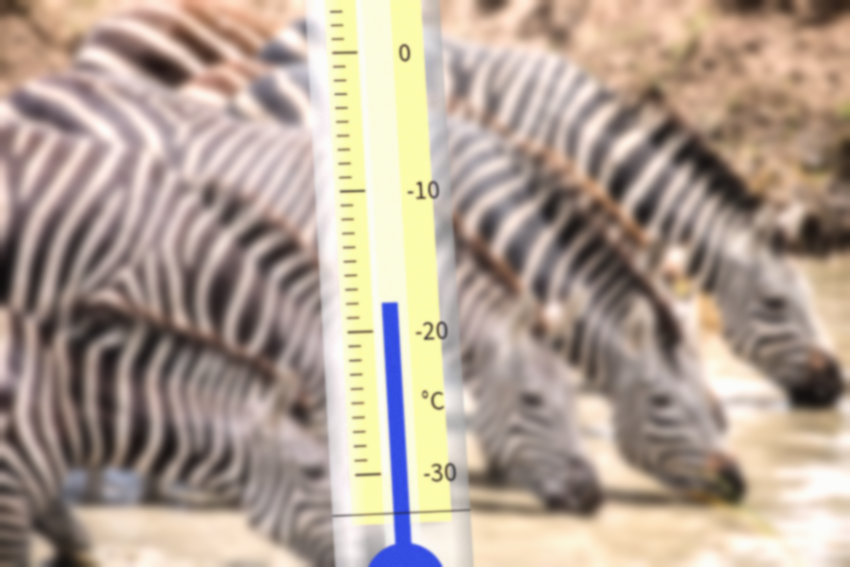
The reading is -18 °C
